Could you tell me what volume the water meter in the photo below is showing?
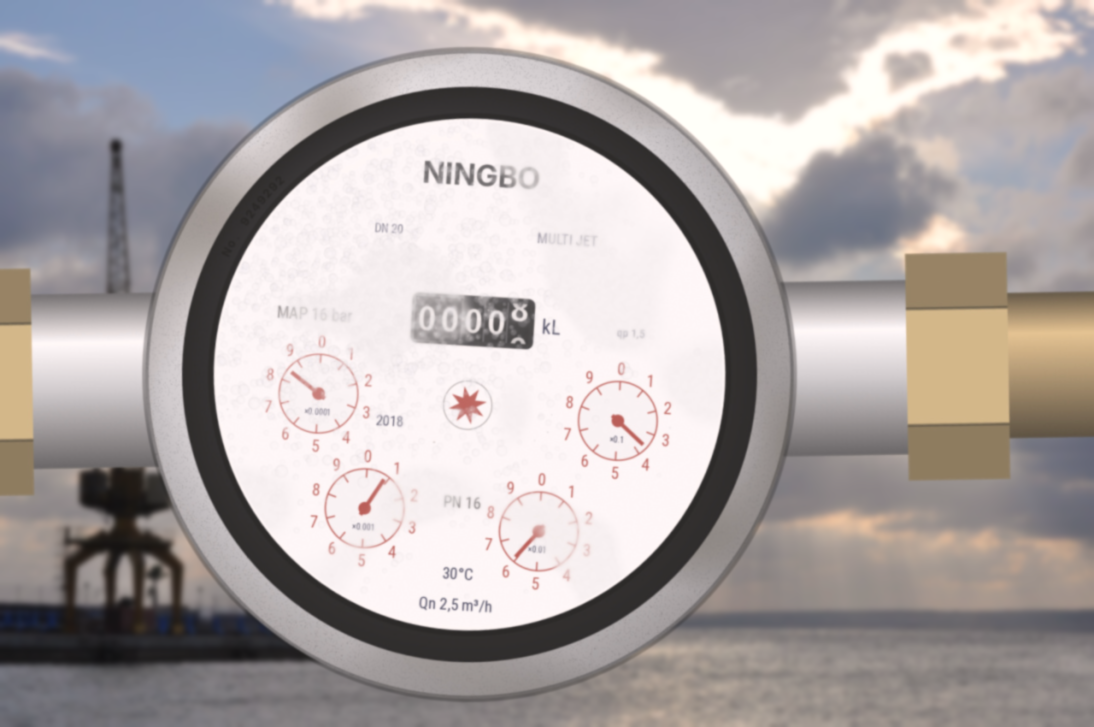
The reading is 8.3608 kL
